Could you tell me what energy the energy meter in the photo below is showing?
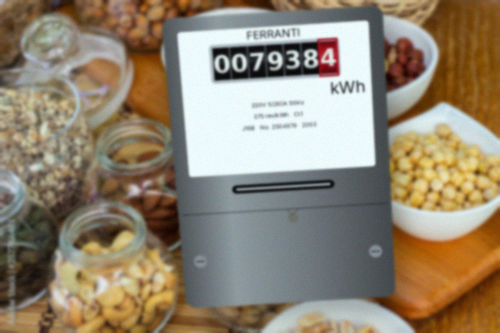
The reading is 7938.4 kWh
